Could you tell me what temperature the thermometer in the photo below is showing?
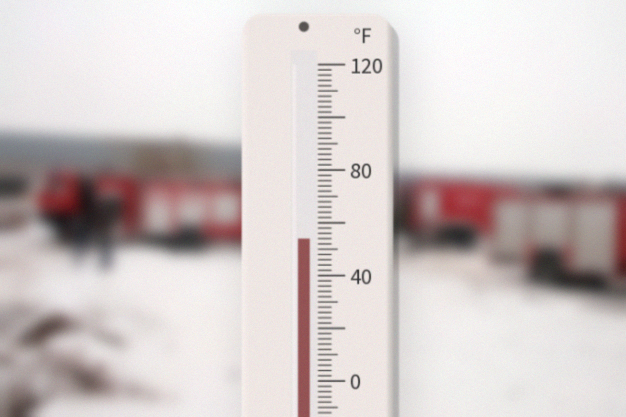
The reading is 54 °F
